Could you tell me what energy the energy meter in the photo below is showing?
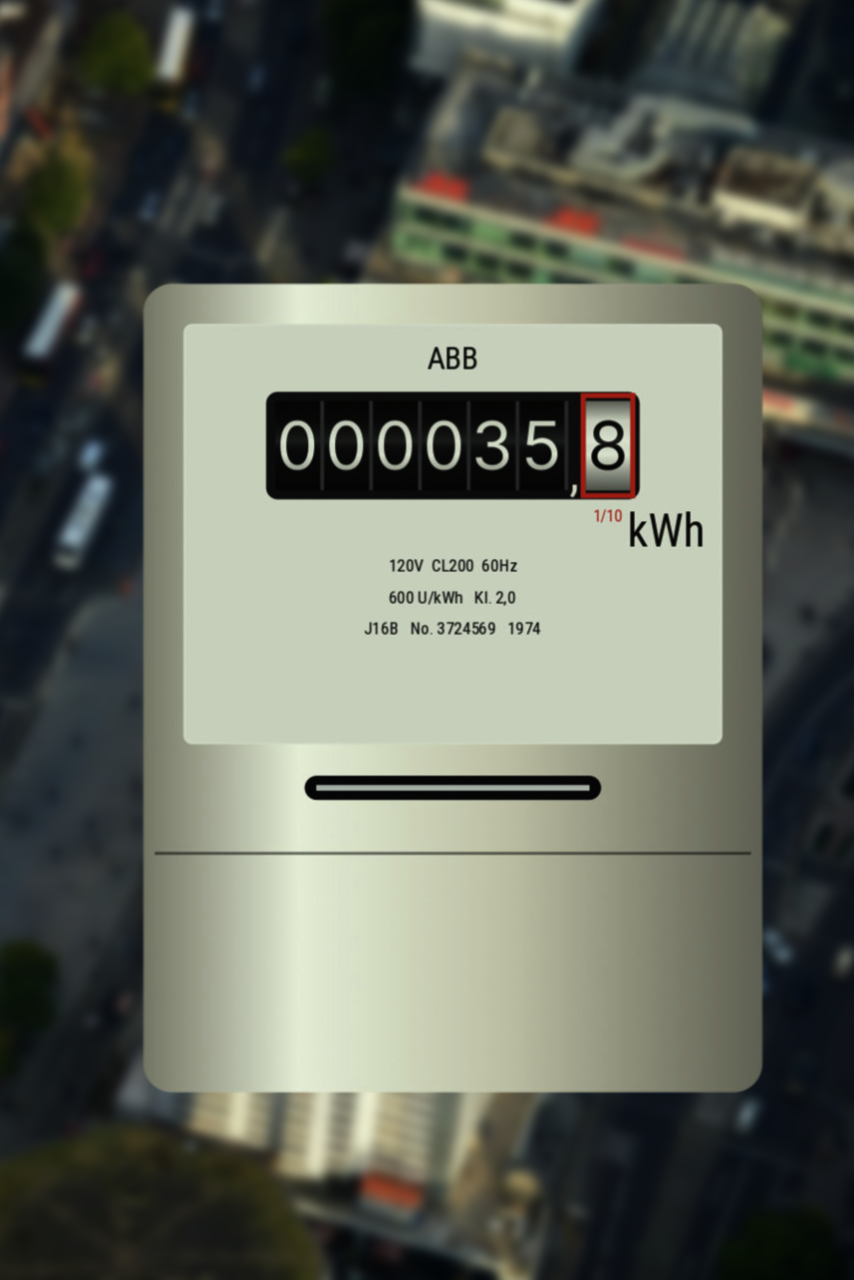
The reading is 35.8 kWh
